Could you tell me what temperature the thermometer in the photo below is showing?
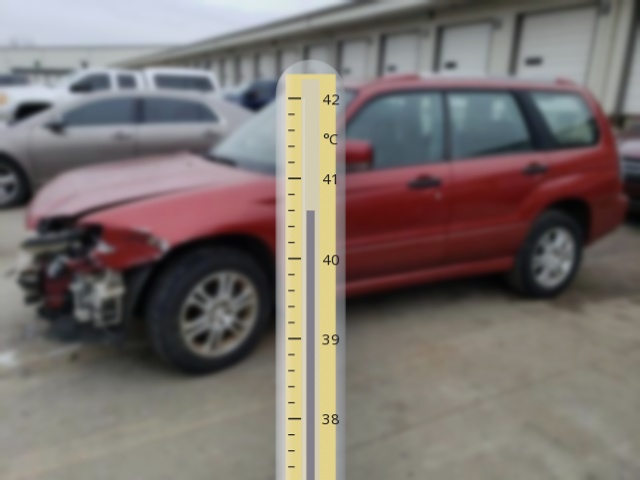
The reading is 40.6 °C
